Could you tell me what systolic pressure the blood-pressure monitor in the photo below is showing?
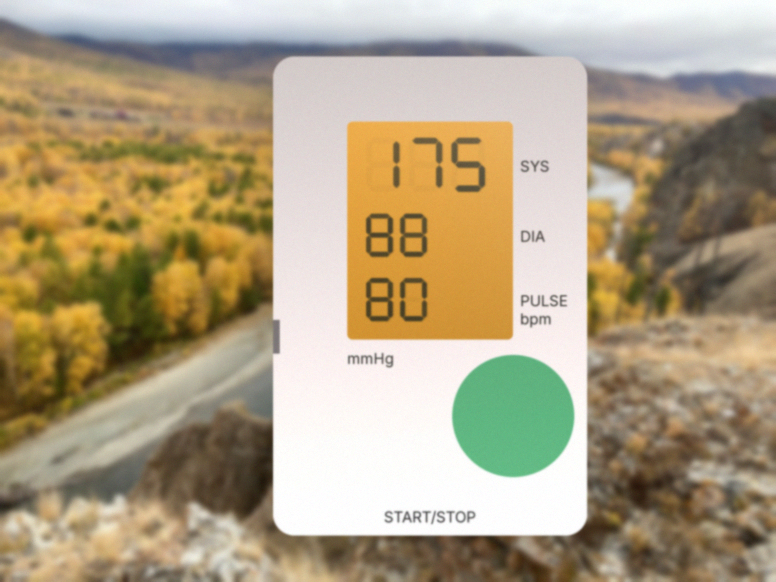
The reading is 175 mmHg
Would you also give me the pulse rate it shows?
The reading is 80 bpm
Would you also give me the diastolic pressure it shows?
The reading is 88 mmHg
